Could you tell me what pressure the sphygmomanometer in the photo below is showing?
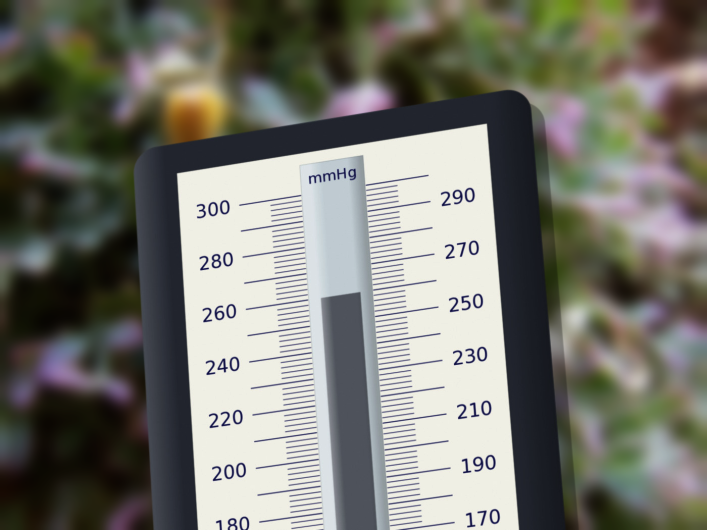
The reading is 260 mmHg
